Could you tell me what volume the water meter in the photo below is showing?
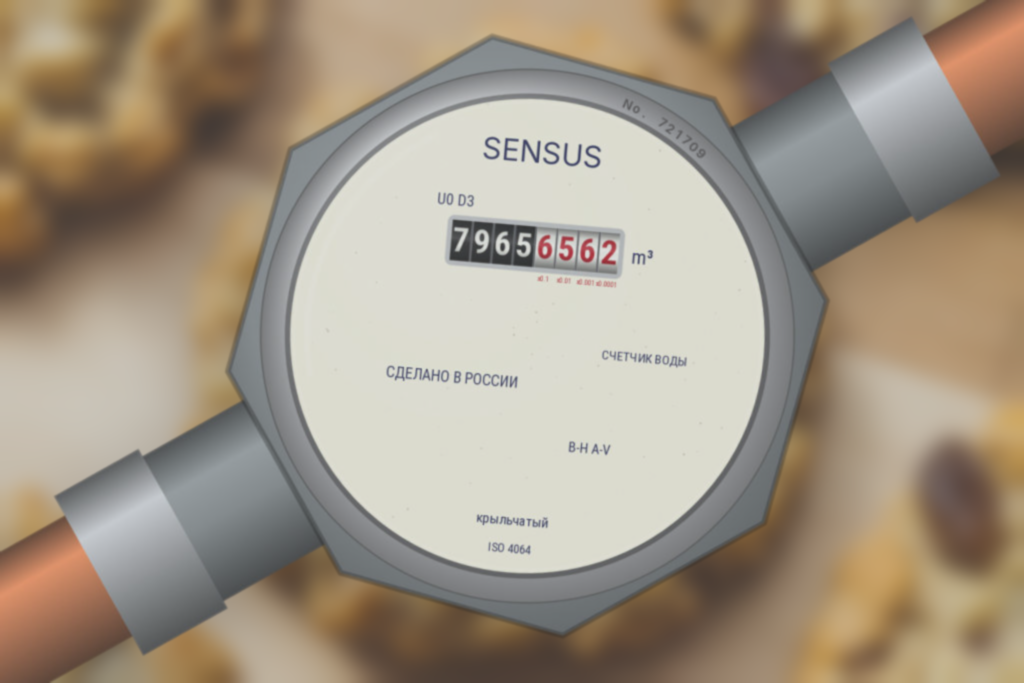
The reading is 7965.6562 m³
